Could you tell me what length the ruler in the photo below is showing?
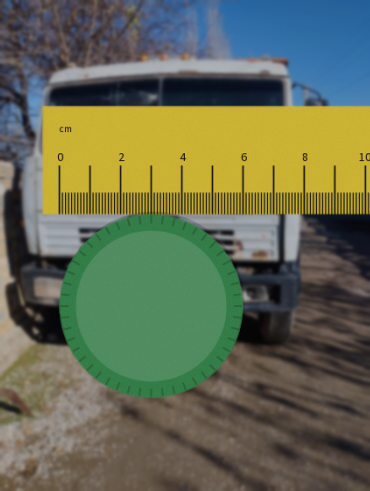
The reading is 6 cm
